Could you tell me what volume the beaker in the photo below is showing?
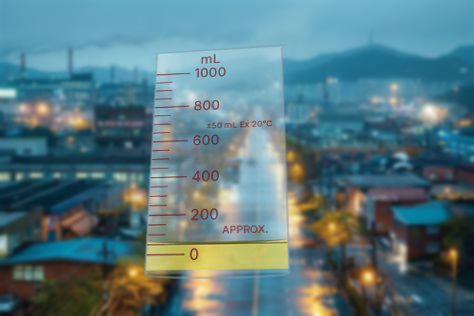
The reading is 50 mL
